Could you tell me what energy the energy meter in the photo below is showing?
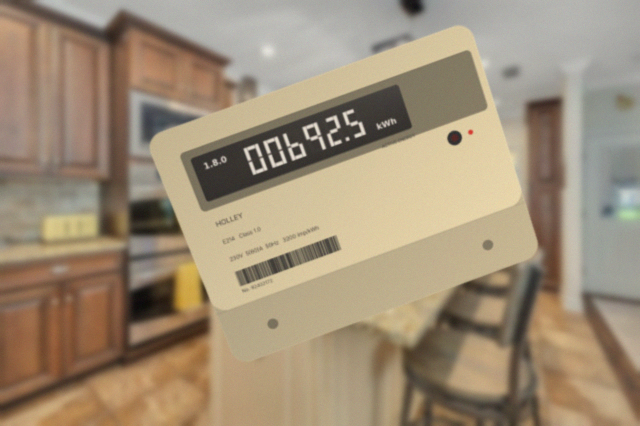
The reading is 692.5 kWh
